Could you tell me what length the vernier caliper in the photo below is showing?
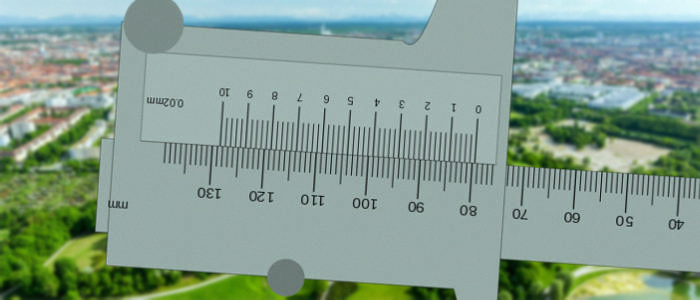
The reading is 79.5 mm
